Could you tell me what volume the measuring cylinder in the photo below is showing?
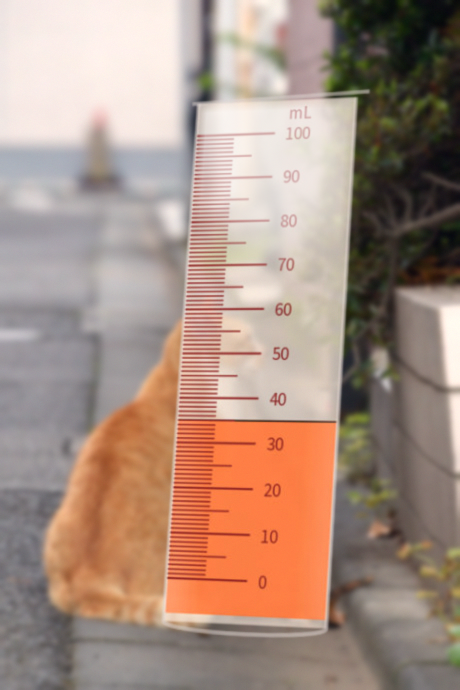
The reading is 35 mL
